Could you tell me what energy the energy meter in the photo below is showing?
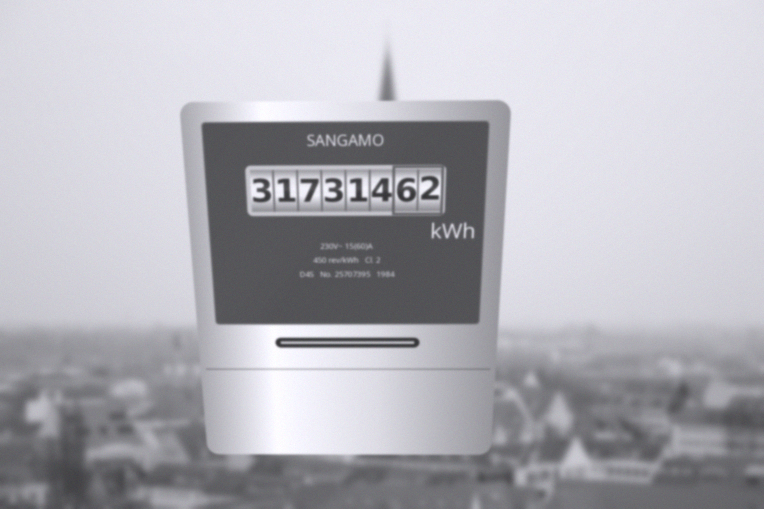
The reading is 317314.62 kWh
